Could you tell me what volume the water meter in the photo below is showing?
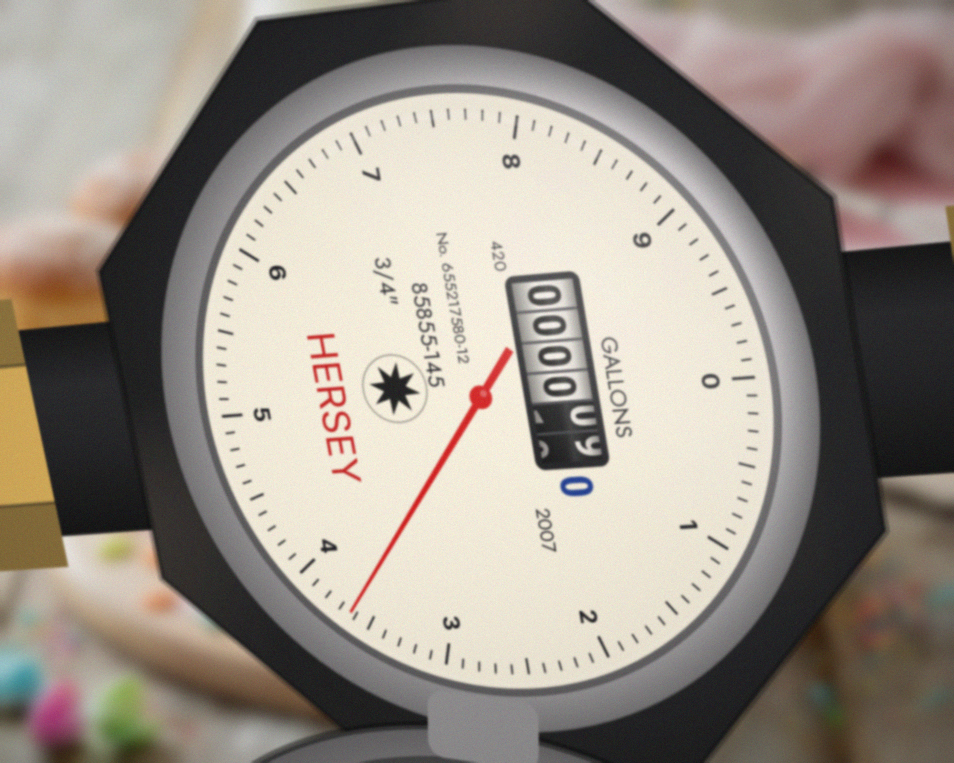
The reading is 93.6 gal
